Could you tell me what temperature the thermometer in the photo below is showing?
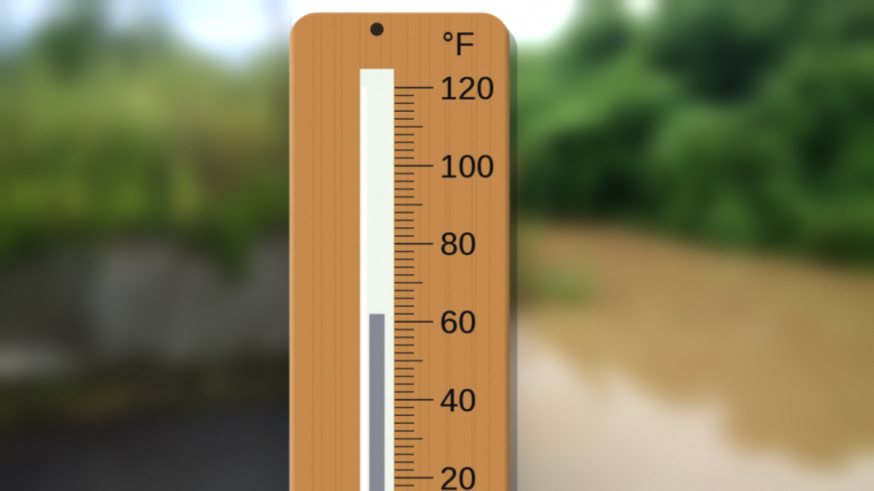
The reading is 62 °F
